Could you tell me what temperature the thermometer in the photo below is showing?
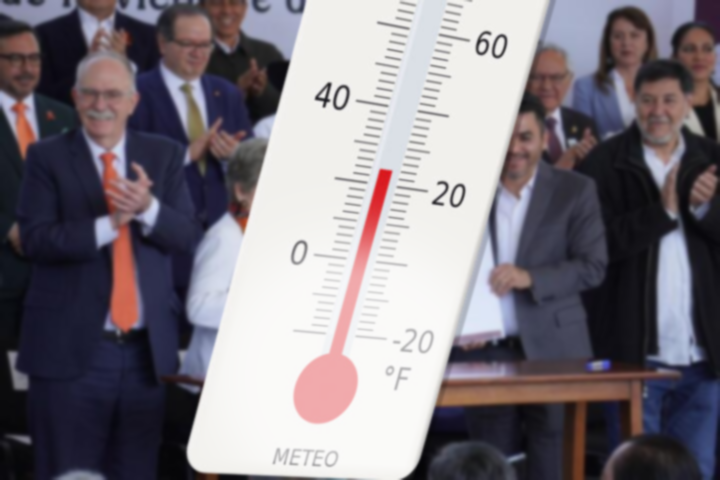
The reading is 24 °F
